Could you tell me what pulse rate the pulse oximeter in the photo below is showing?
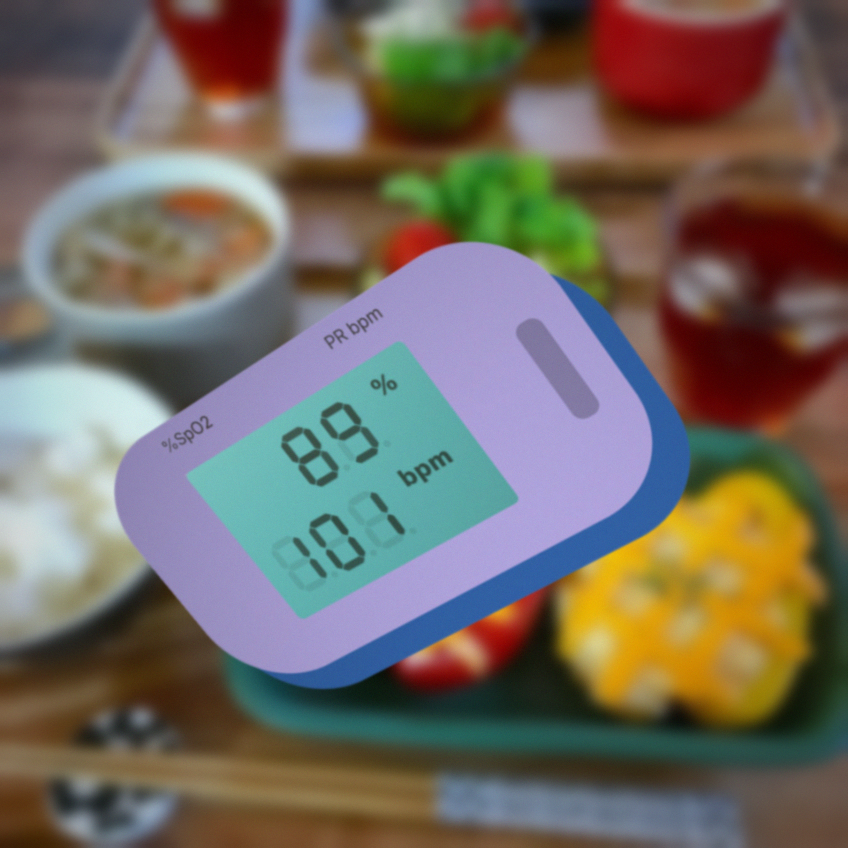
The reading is 101 bpm
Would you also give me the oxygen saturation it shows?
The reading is 89 %
